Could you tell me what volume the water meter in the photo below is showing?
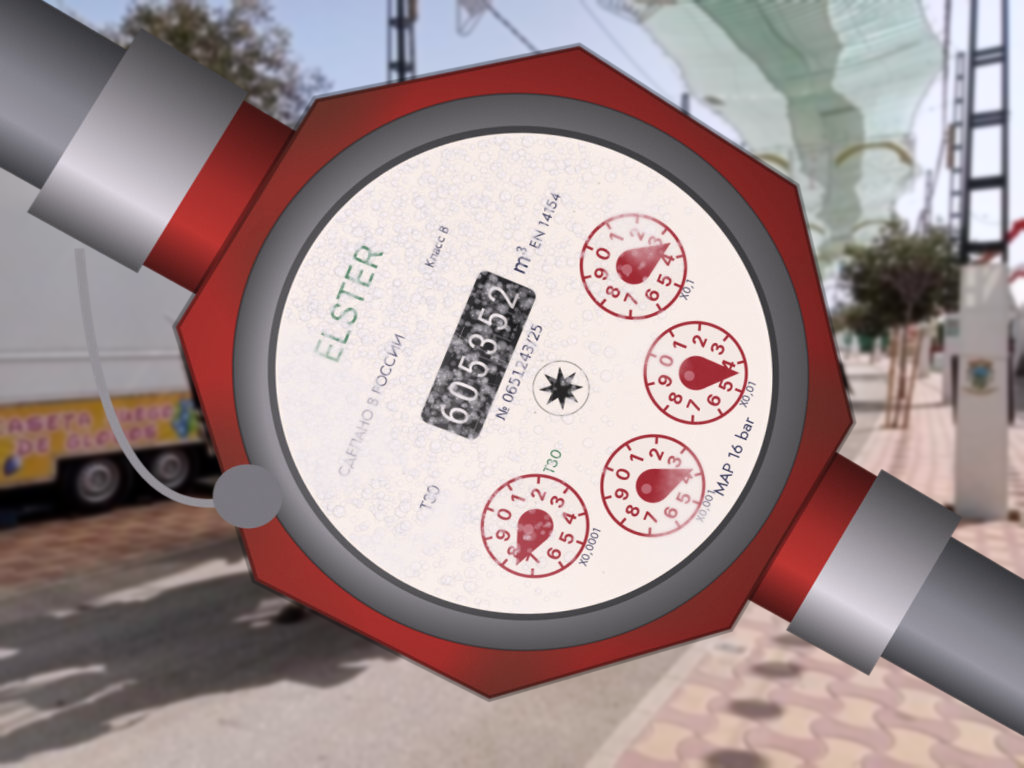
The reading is 605352.3437 m³
